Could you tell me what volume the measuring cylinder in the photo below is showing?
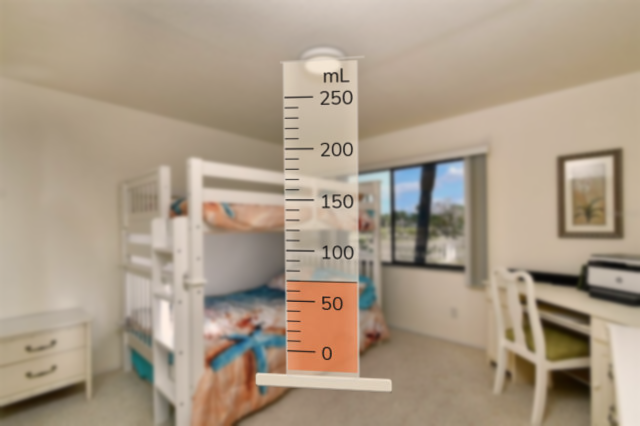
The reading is 70 mL
